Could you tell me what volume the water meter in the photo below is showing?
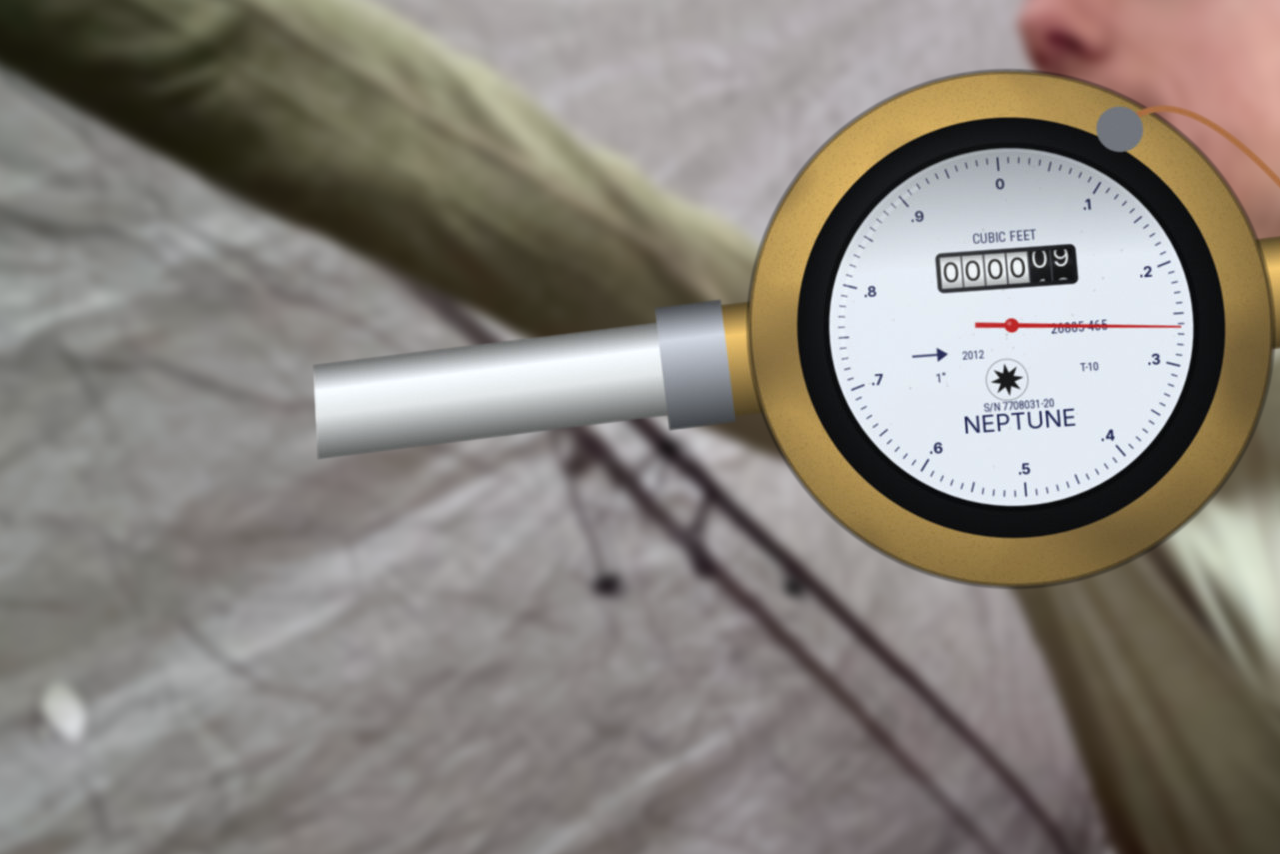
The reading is 9.26 ft³
